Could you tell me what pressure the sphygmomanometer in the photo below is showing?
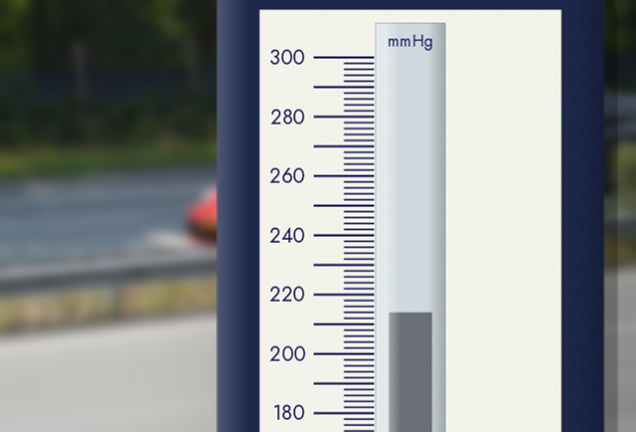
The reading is 214 mmHg
